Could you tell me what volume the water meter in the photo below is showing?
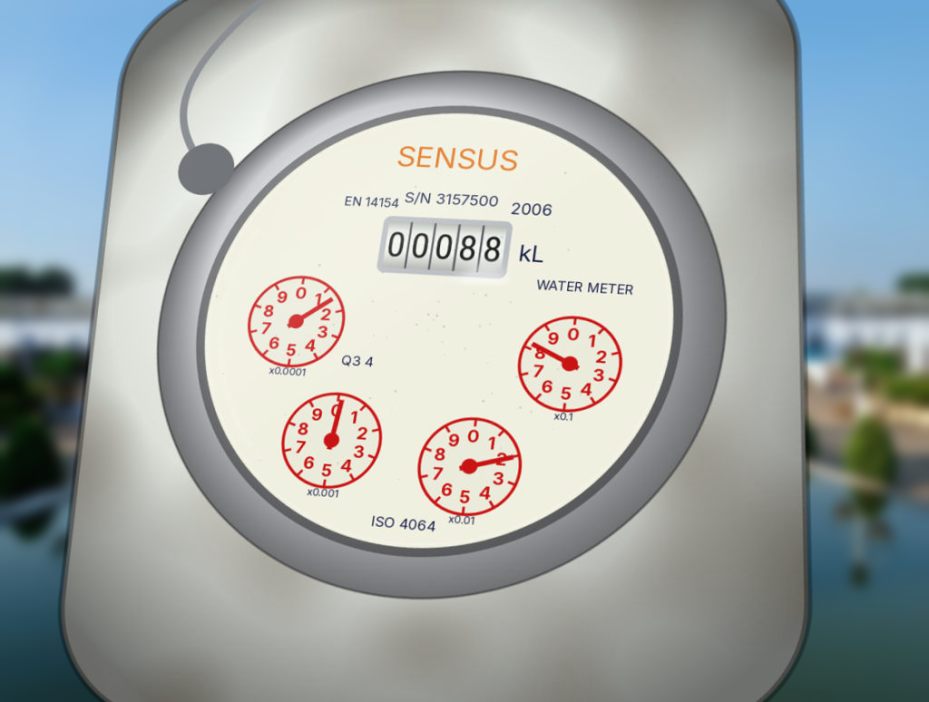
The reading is 88.8201 kL
